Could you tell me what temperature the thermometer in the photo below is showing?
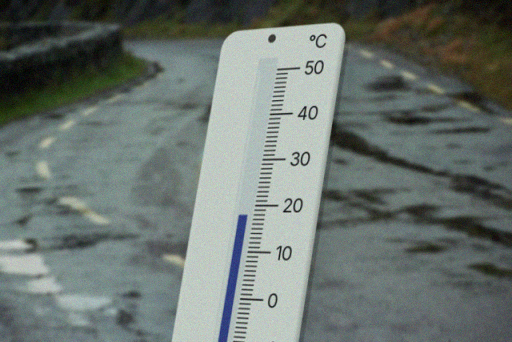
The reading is 18 °C
